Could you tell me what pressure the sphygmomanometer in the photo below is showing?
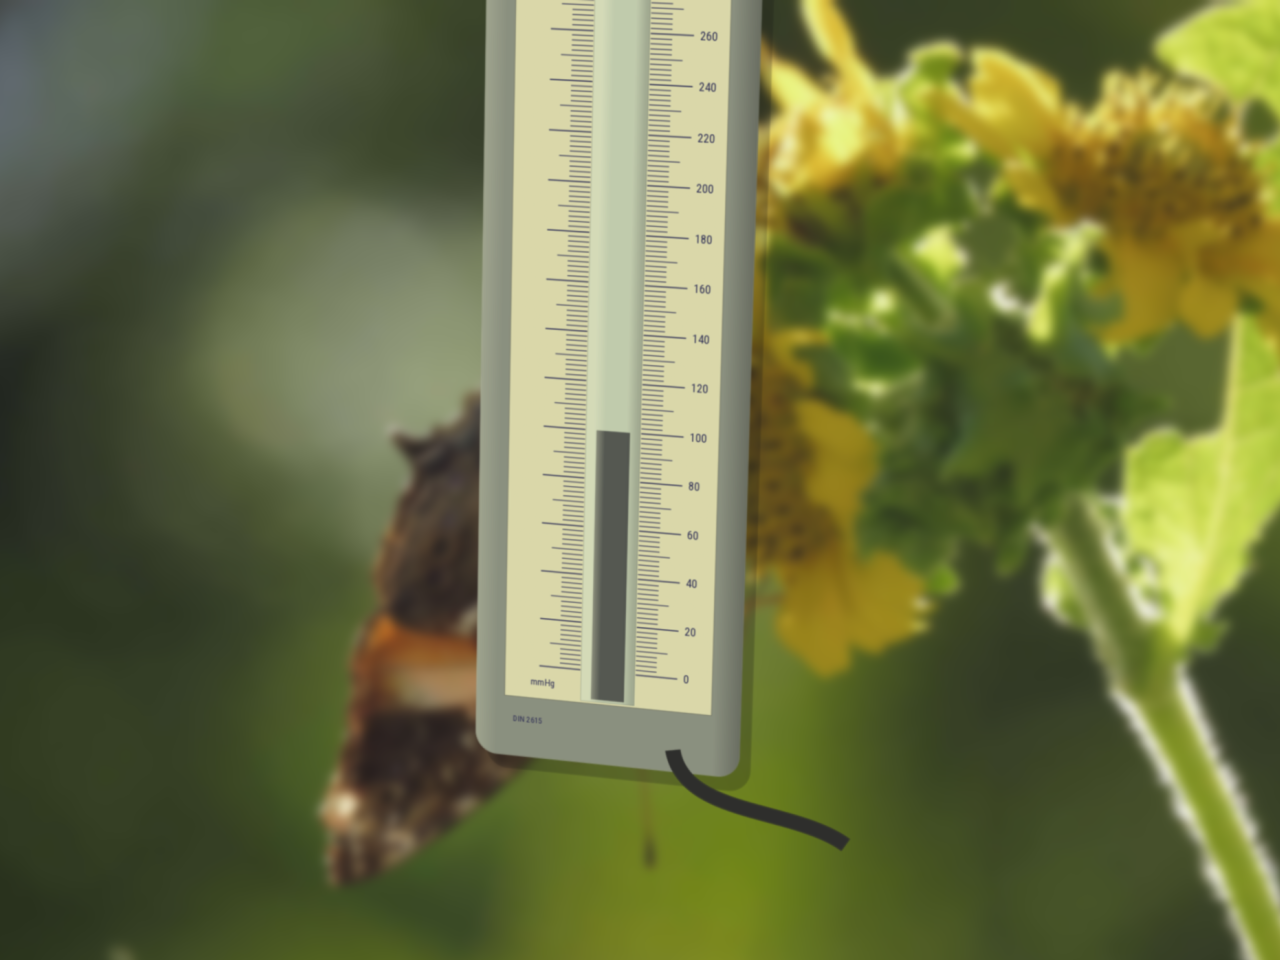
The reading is 100 mmHg
